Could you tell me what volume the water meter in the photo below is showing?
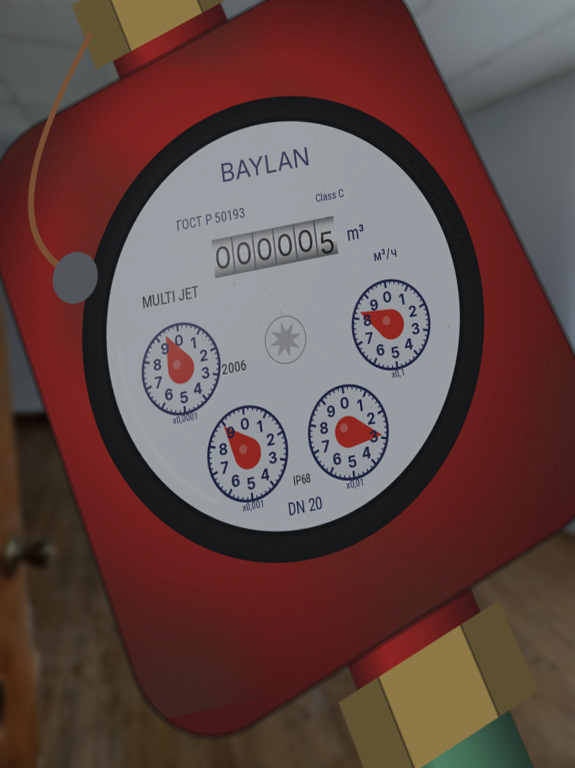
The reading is 4.8289 m³
